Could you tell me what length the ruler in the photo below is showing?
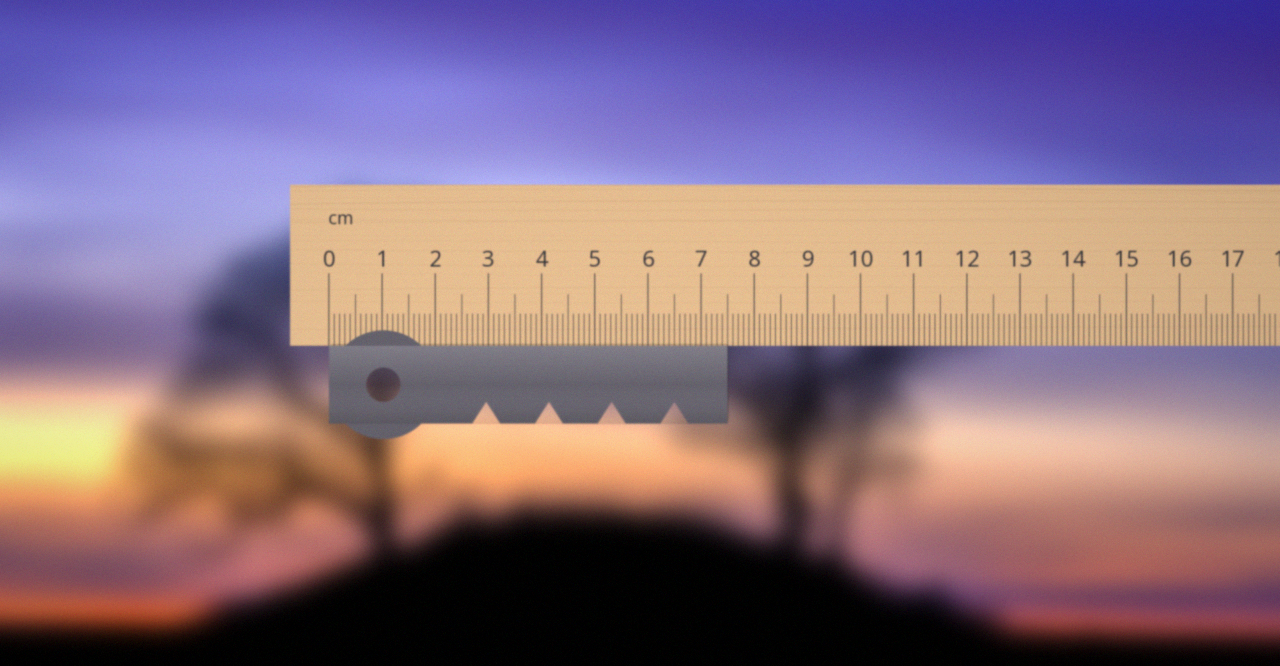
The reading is 7.5 cm
